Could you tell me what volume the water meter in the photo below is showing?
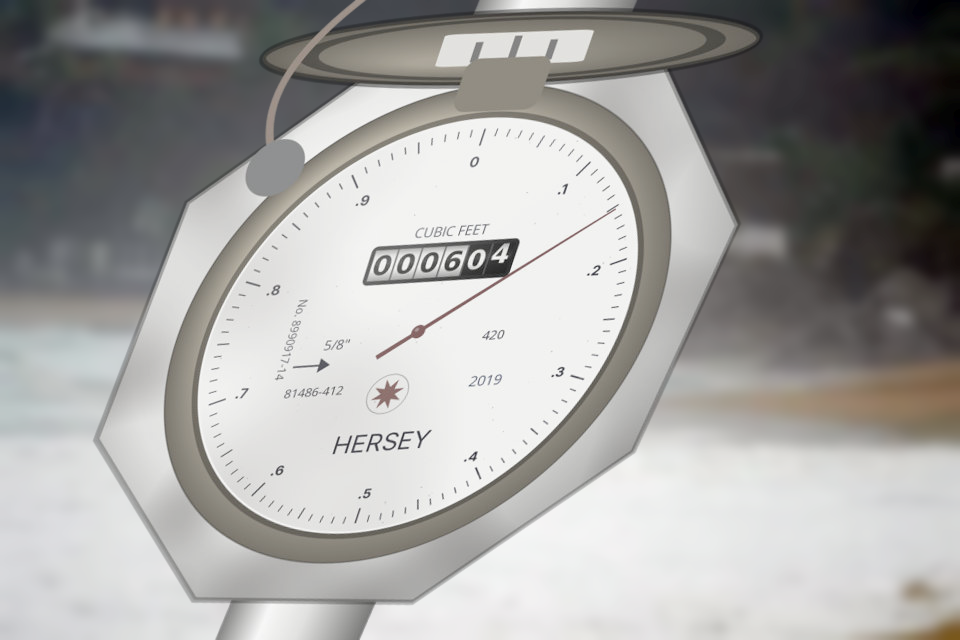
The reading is 604.15 ft³
